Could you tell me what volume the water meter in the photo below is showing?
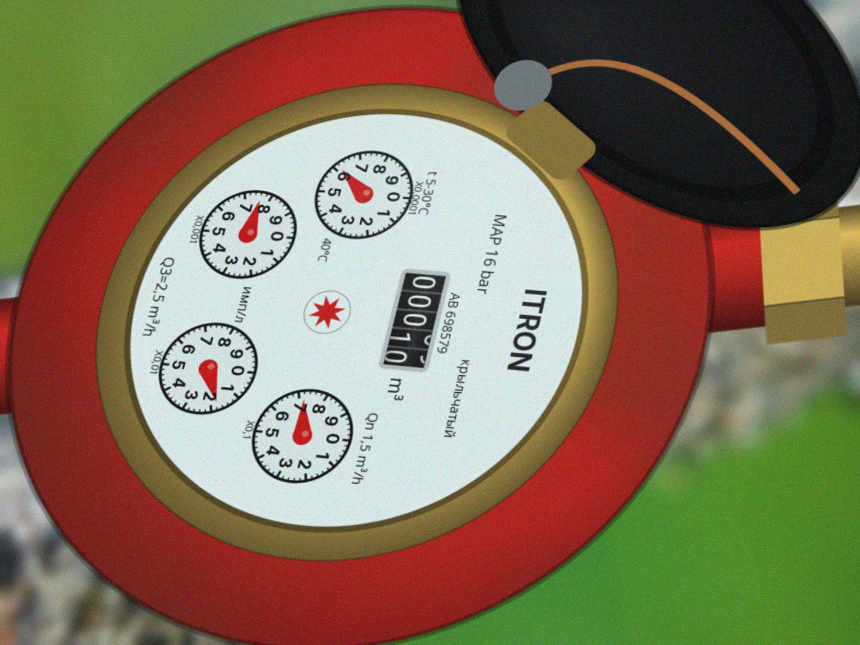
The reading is 9.7176 m³
